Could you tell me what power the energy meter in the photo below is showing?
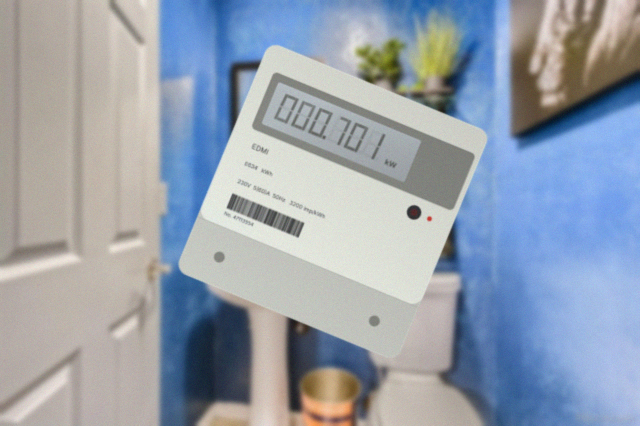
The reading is 0.701 kW
